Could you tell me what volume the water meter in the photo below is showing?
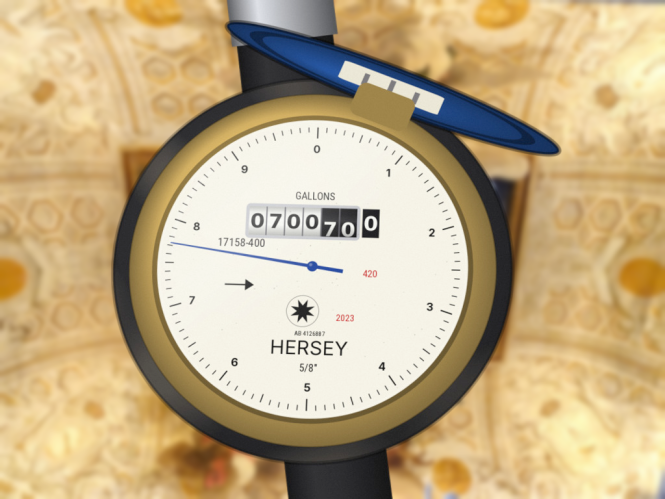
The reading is 700697.7 gal
